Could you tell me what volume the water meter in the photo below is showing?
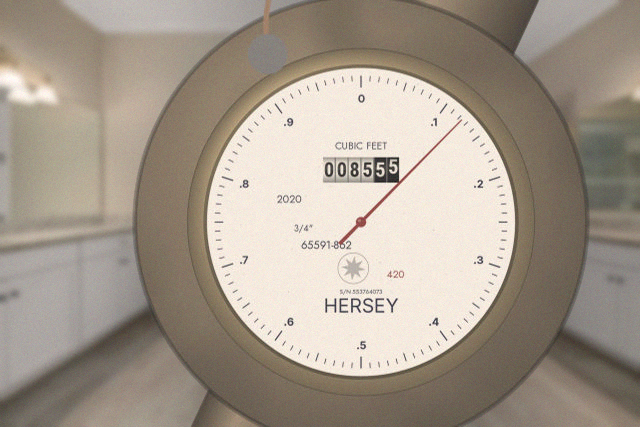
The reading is 8555.12 ft³
